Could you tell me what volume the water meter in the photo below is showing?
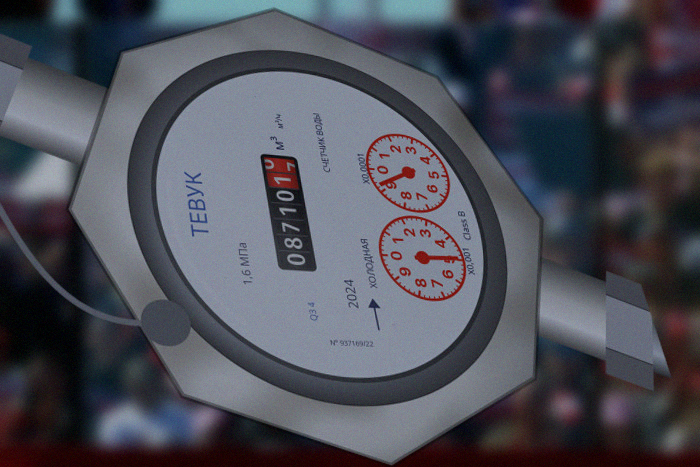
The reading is 8710.1649 m³
